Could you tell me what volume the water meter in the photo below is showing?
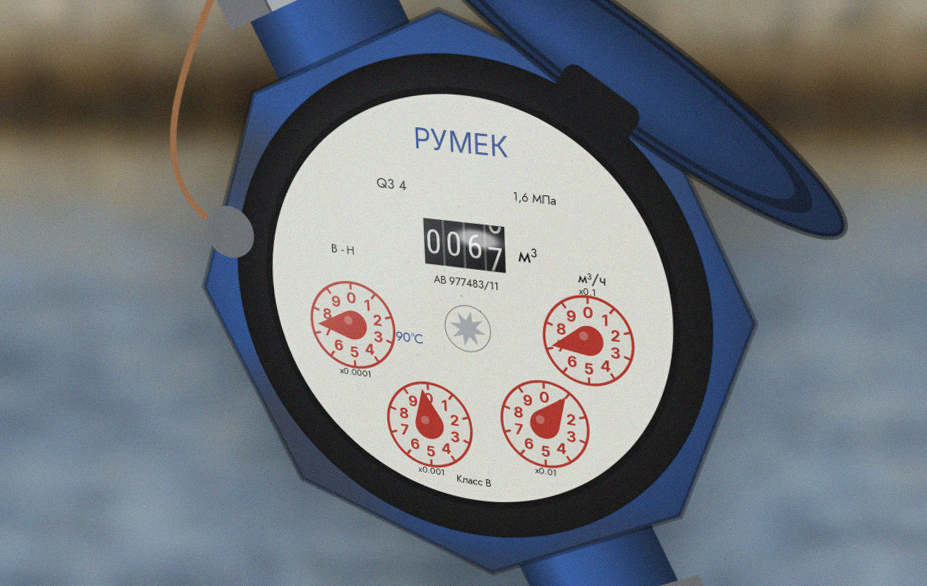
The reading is 66.7097 m³
